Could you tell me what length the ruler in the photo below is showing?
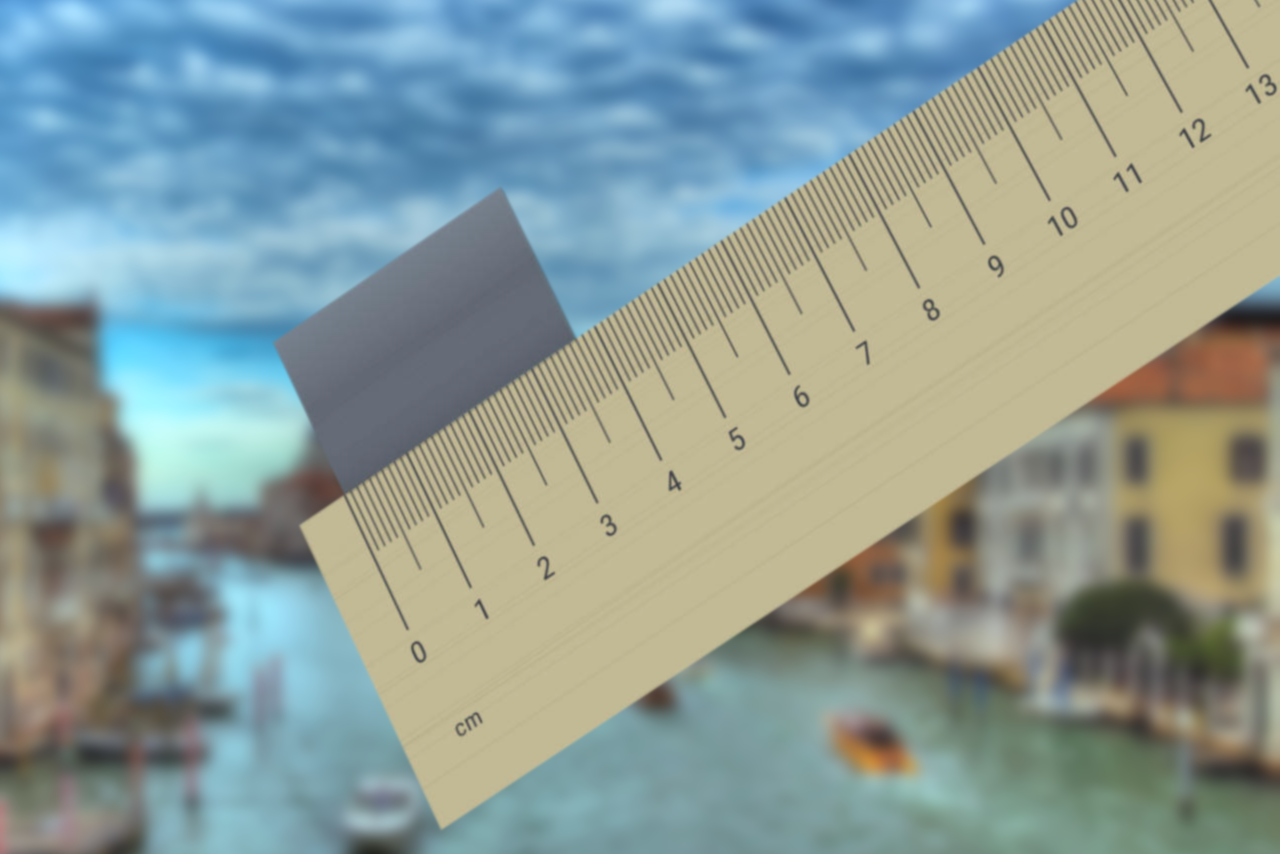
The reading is 3.7 cm
